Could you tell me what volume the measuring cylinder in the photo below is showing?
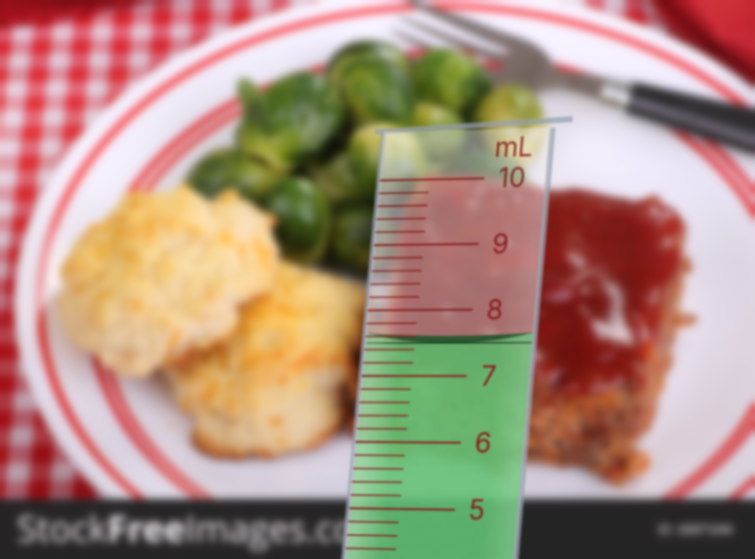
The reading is 7.5 mL
